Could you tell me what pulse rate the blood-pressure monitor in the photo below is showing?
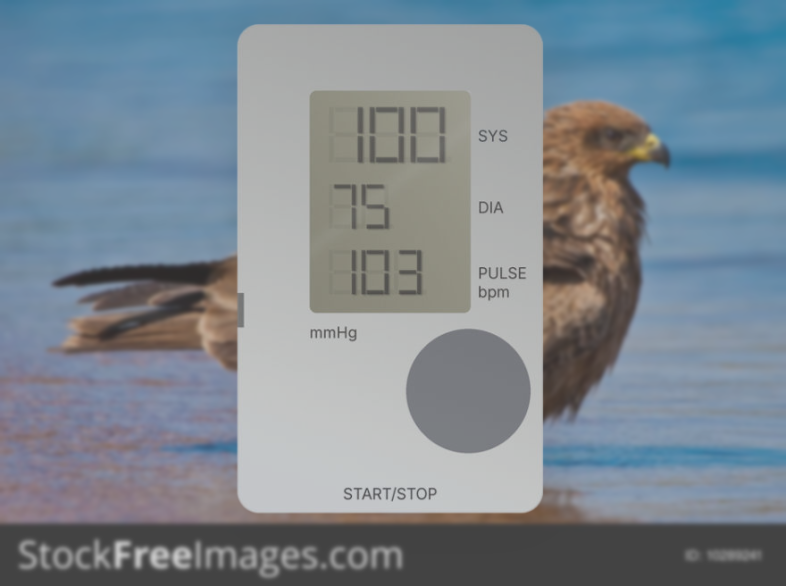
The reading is 103 bpm
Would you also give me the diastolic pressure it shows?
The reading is 75 mmHg
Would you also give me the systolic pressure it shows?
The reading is 100 mmHg
